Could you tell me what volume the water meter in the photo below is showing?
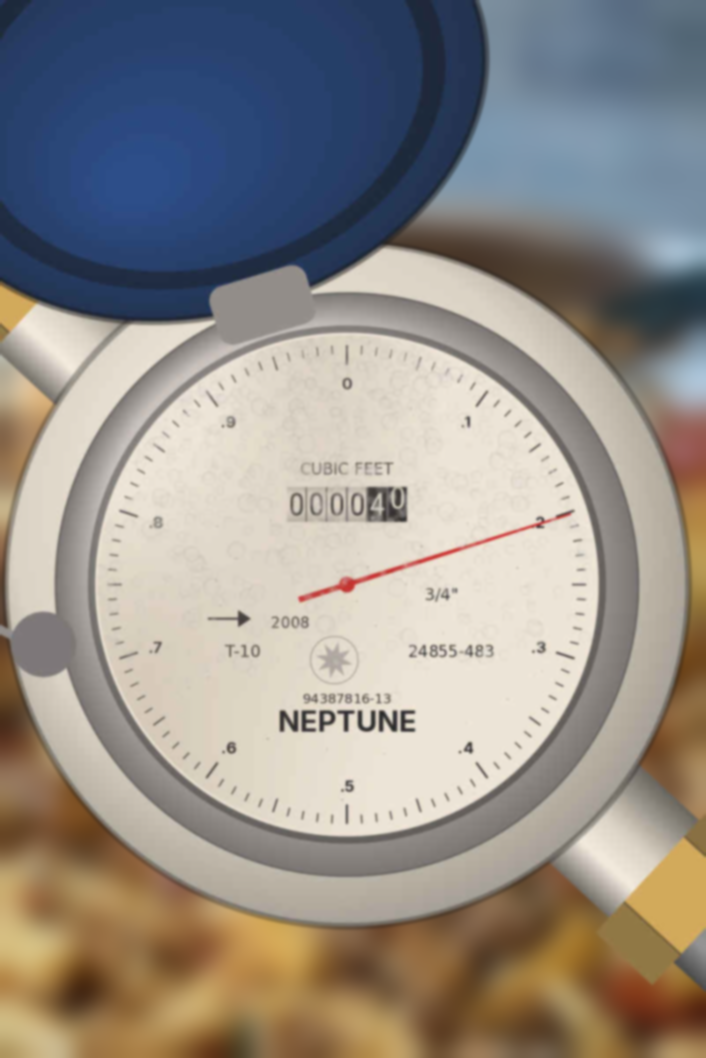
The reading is 40.20 ft³
